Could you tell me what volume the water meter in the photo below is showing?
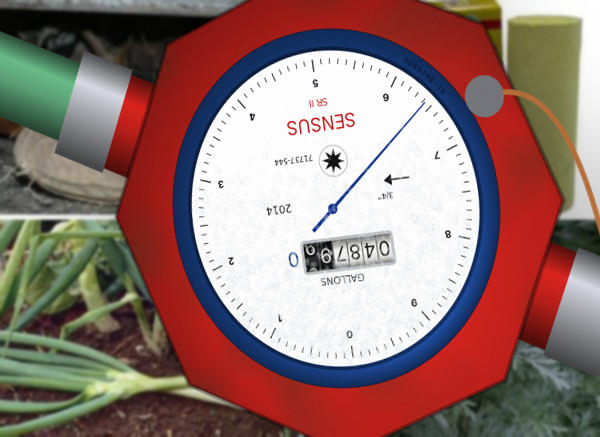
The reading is 487986.4 gal
